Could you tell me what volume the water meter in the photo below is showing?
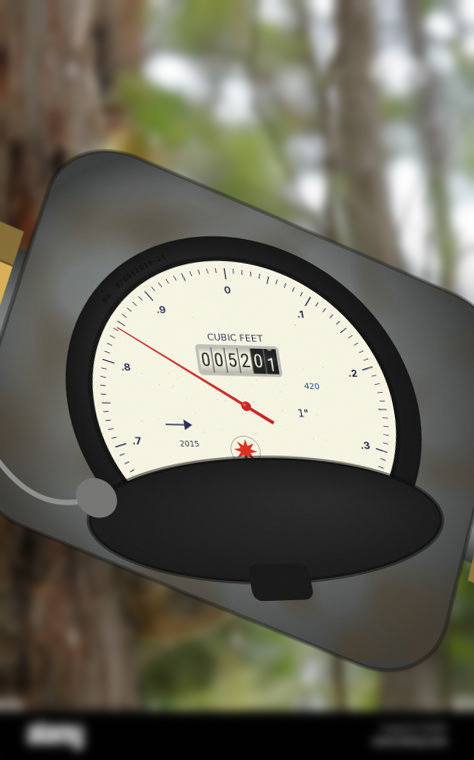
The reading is 5200.84 ft³
